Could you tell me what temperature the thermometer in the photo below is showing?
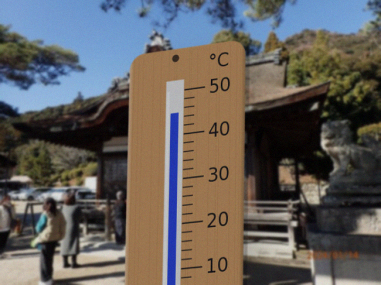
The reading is 45 °C
